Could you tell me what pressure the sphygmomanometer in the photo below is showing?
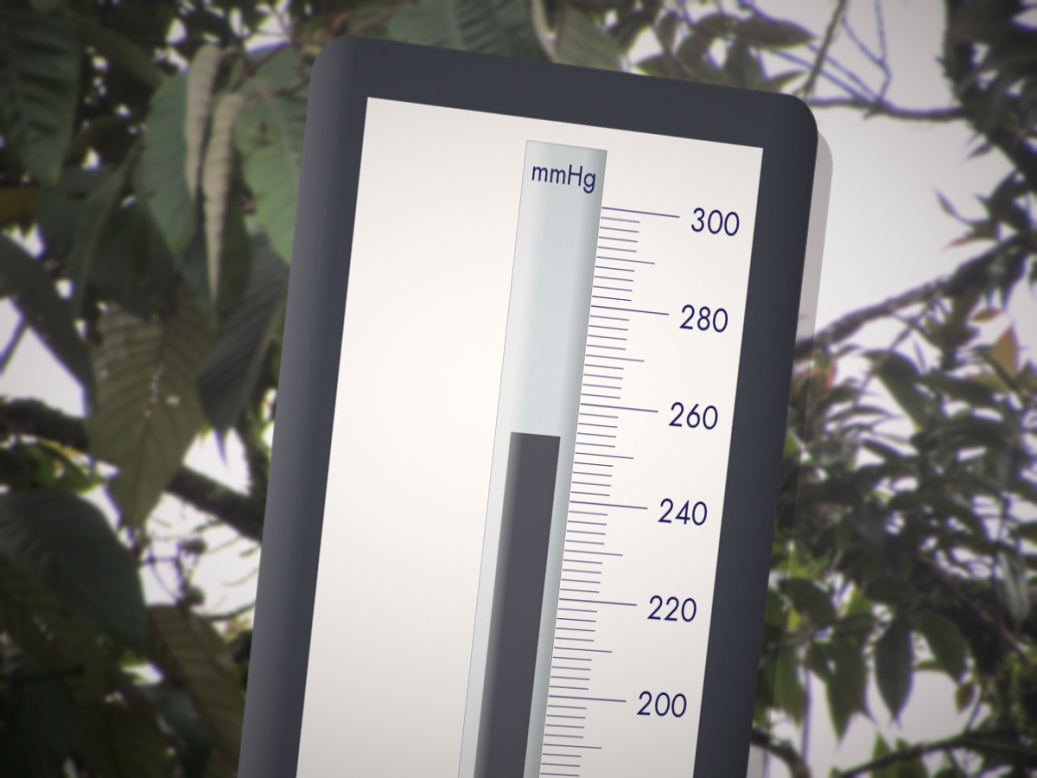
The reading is 253 mmHg
